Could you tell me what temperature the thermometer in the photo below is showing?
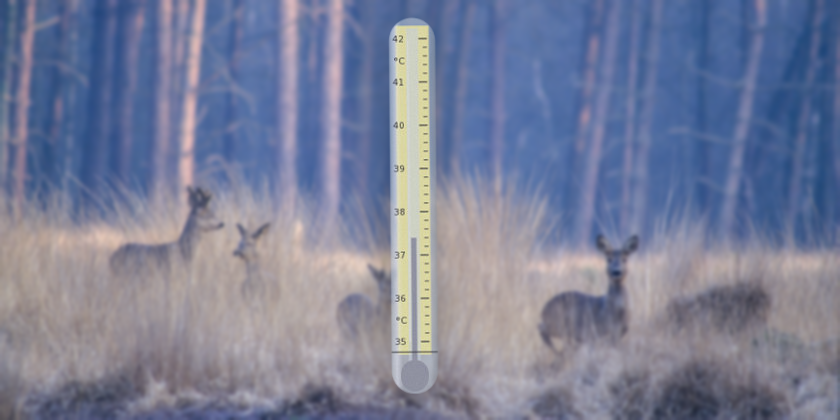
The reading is 37.4 °C
